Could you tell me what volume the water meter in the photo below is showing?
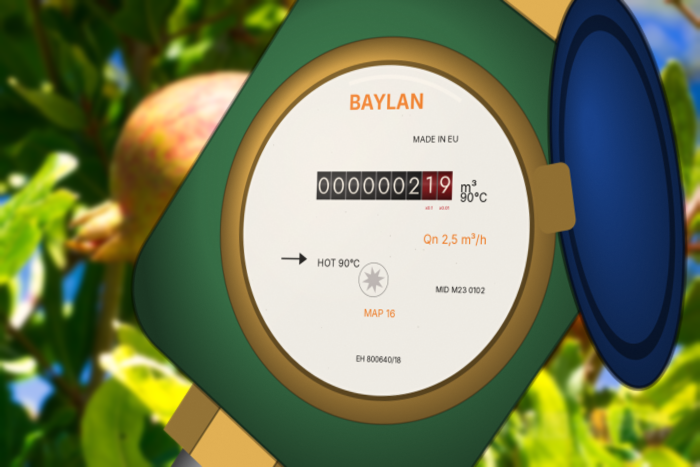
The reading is 2.19 m³
